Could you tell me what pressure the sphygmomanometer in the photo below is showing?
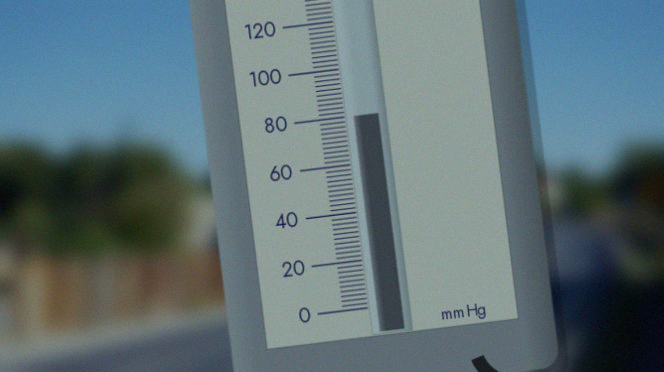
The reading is 80 mmHg
